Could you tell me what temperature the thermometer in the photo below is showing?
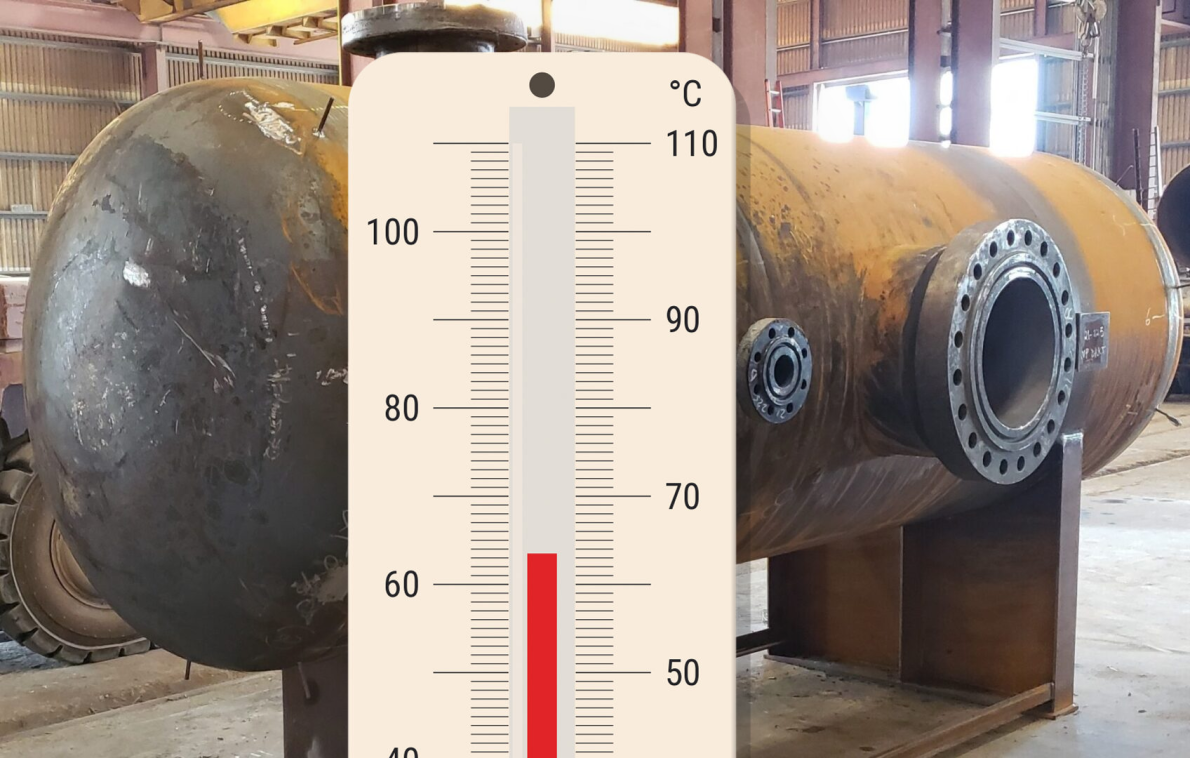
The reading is 63.5 °C
